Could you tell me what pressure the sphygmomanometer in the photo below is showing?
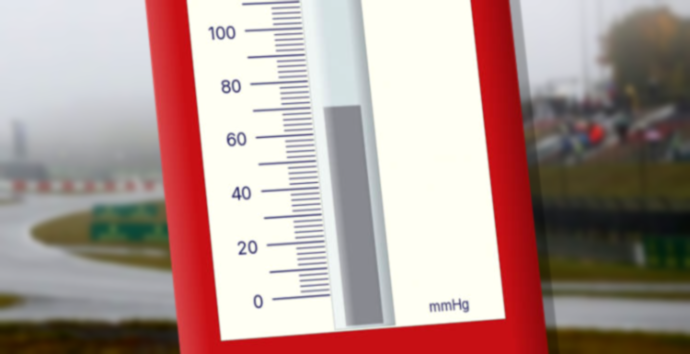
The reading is 70 mmHg
